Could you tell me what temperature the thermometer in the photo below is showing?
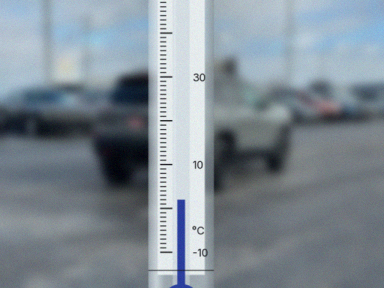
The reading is 2 °C
